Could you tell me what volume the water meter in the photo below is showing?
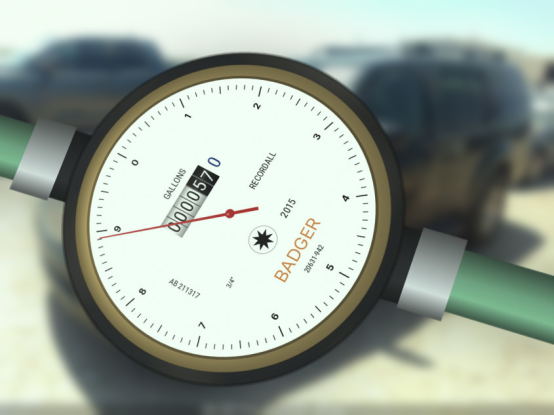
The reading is 568.9 gal
